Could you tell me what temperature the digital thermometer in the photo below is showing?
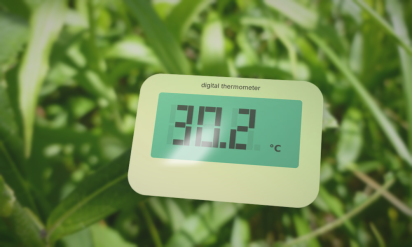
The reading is 30.2 °C
